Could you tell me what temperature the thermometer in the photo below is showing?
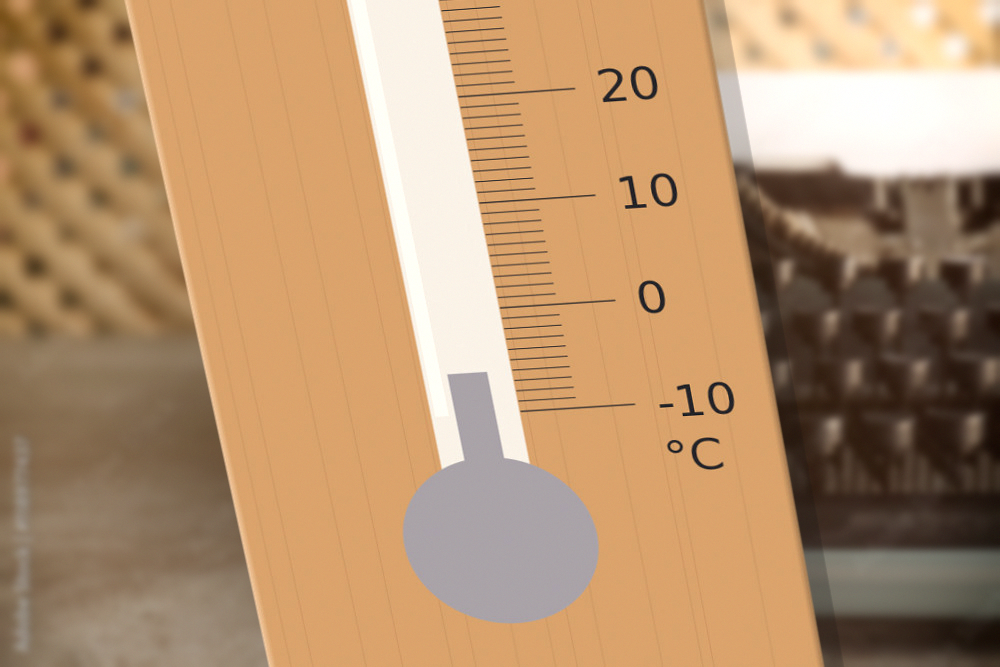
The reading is -6 °C
